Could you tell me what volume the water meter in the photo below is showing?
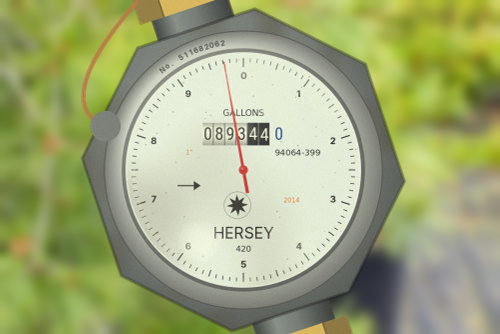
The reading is 893439.7 gal
